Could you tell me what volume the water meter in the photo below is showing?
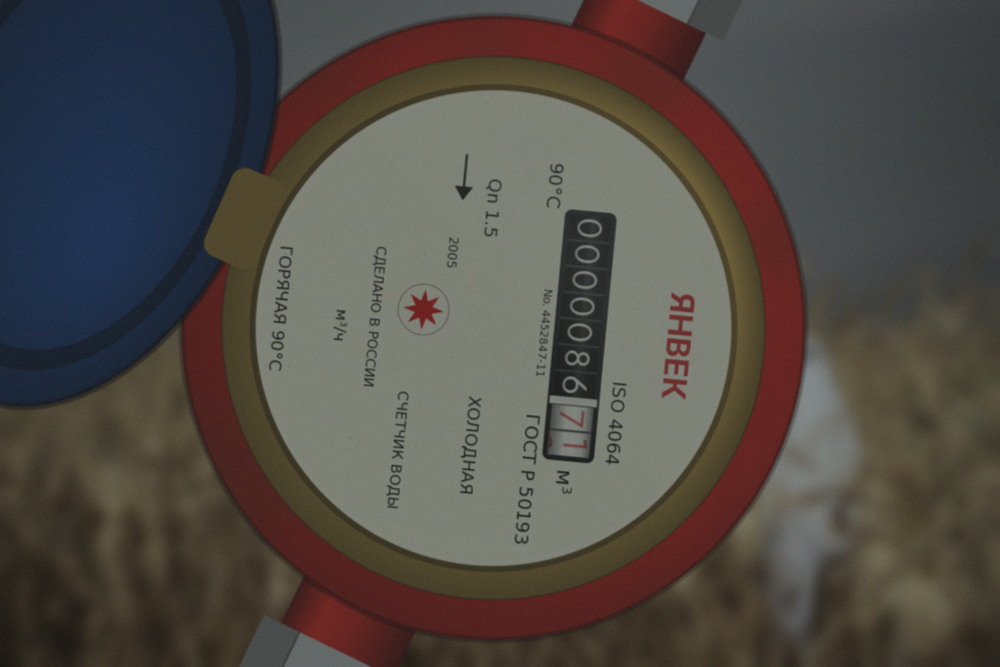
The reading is 86.71 m³
